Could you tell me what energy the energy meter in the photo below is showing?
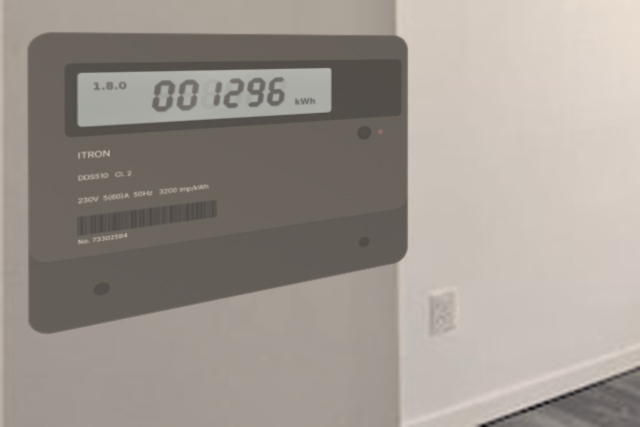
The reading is 1296 kWh
